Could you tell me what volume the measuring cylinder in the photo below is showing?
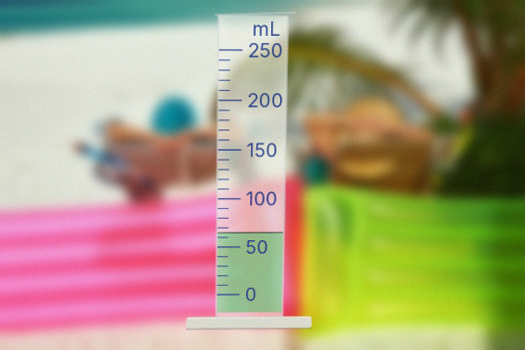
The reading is 65 mL
